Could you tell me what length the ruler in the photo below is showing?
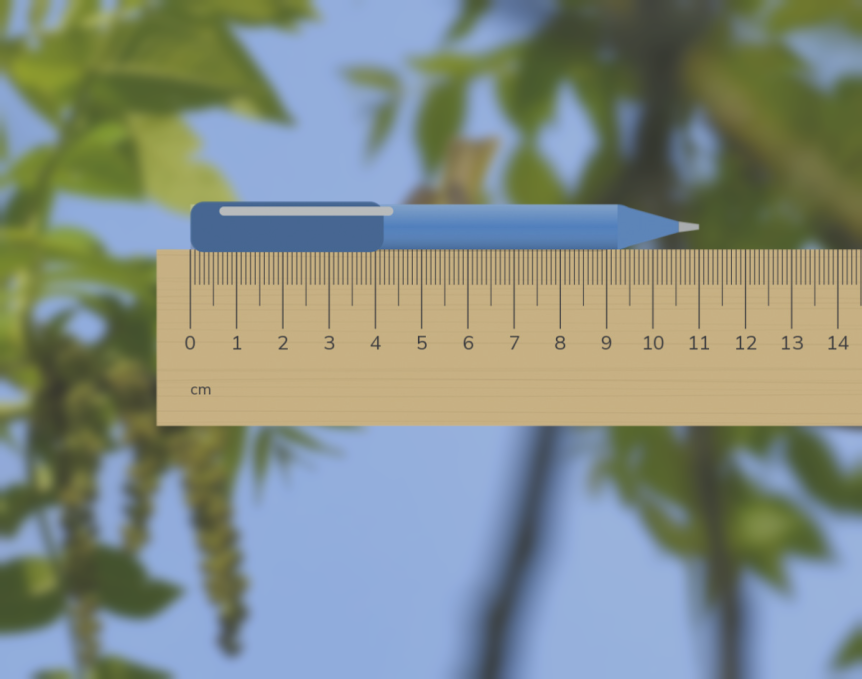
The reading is 11 cm
